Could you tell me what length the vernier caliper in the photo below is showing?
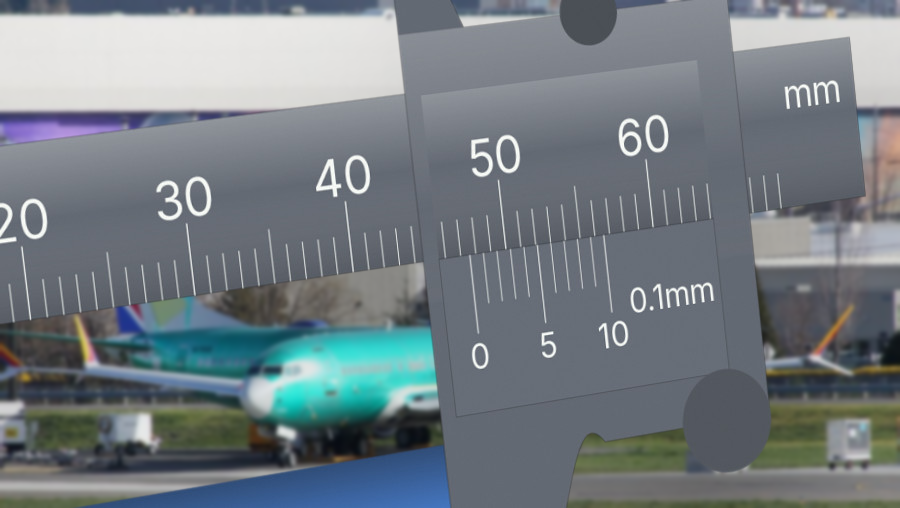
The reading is 47.6 mm
